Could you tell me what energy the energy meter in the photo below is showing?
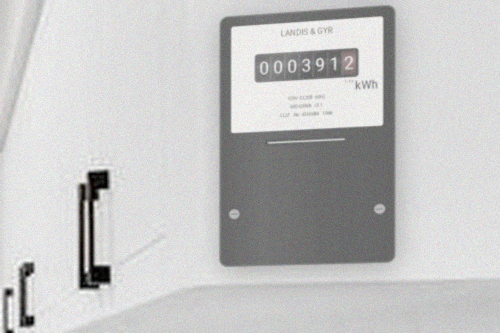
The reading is 391.2 kWh
